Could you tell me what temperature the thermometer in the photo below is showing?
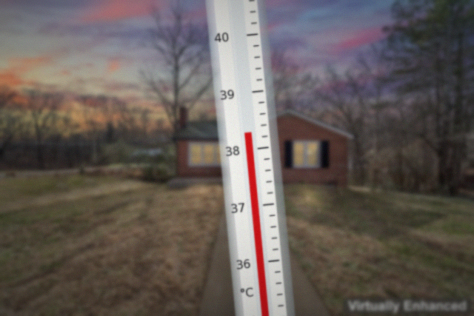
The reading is 38.3 °C
